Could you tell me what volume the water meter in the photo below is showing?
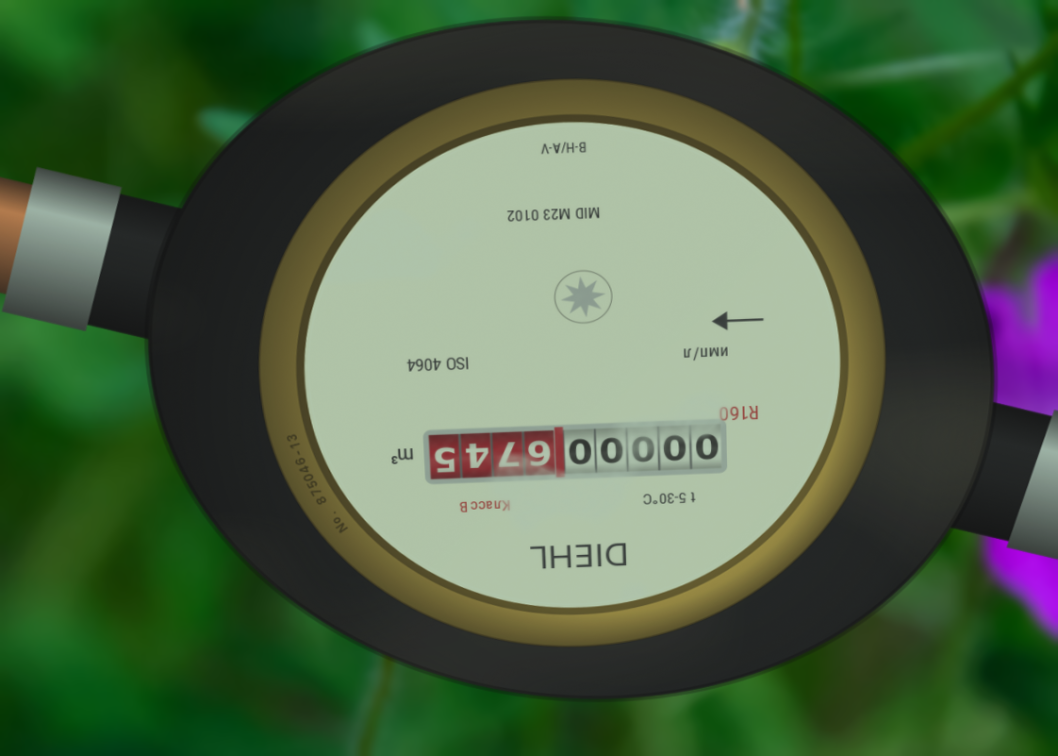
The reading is 0.6745 m³
